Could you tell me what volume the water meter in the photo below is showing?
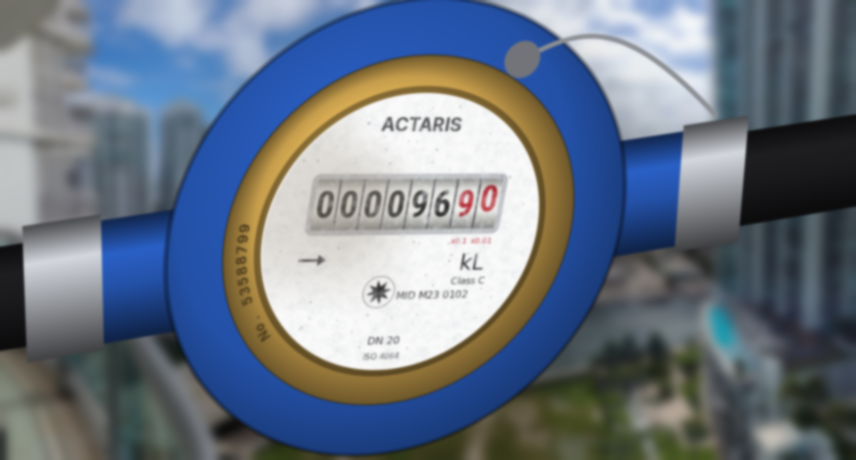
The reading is 96.90 kL
